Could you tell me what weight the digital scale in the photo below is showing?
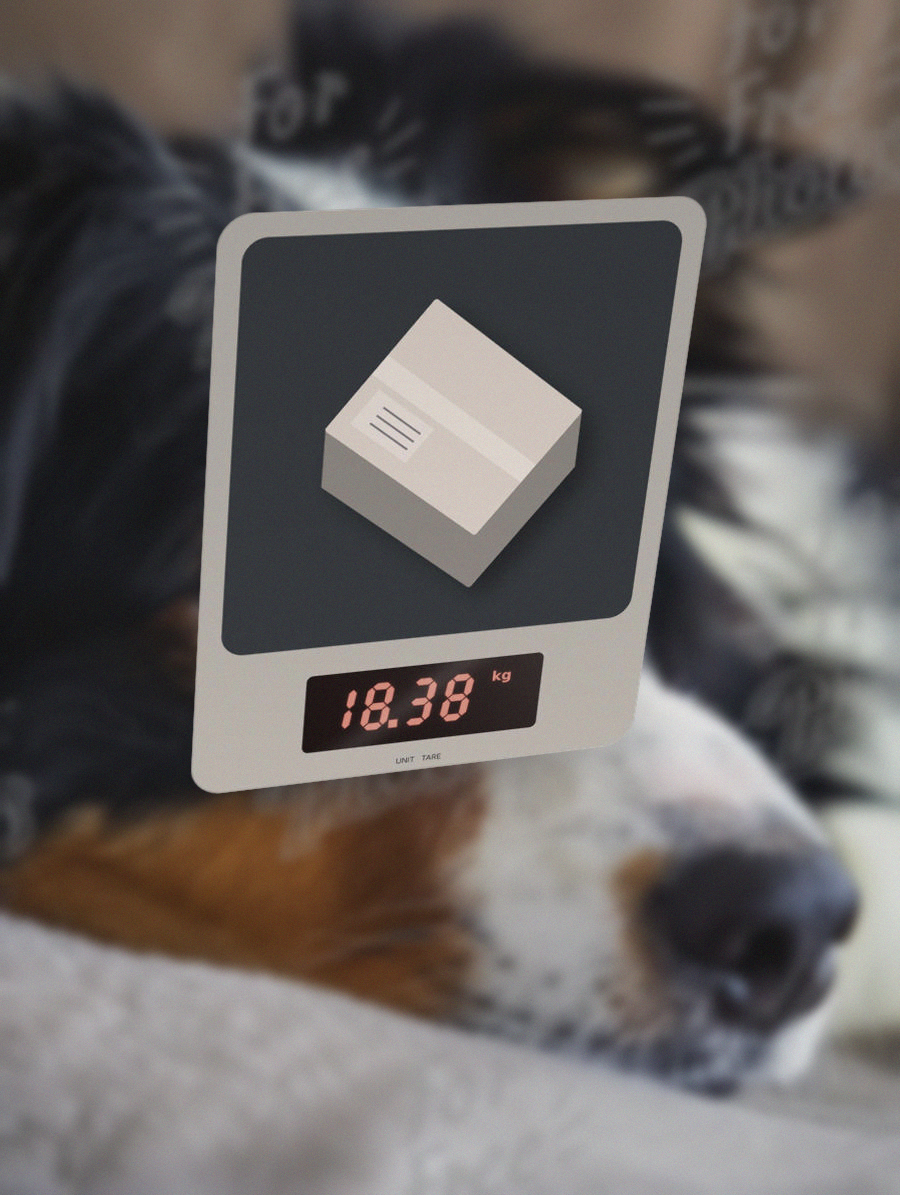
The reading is 18.38 kg
